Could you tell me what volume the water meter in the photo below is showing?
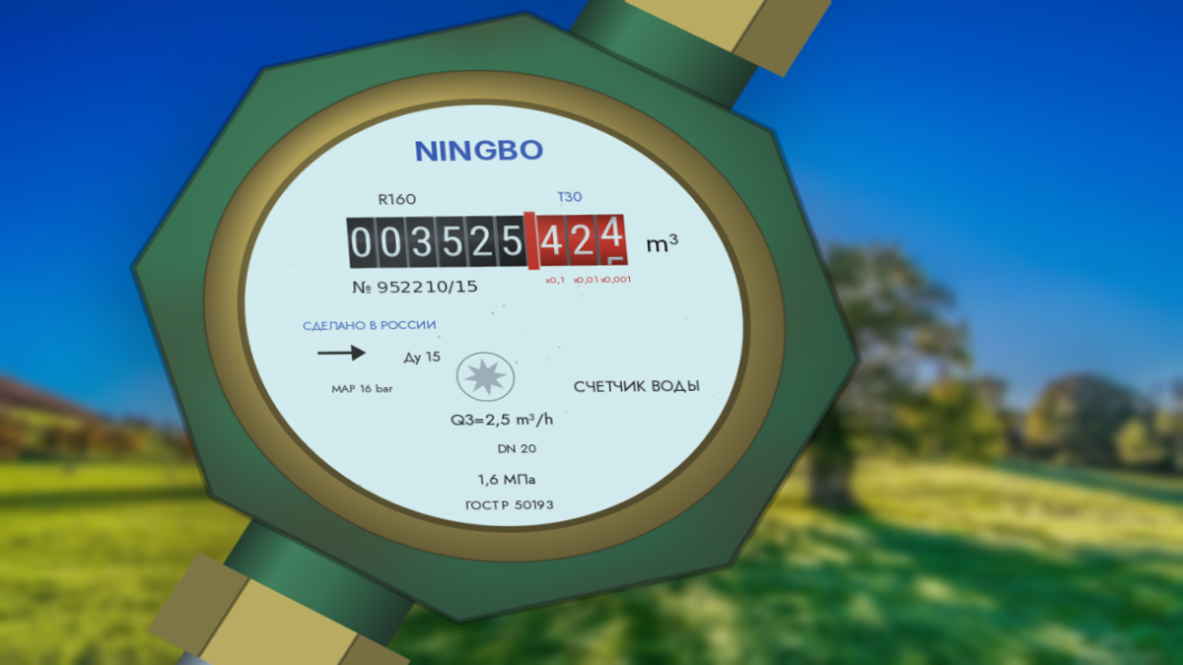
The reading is 3525.424 m³
